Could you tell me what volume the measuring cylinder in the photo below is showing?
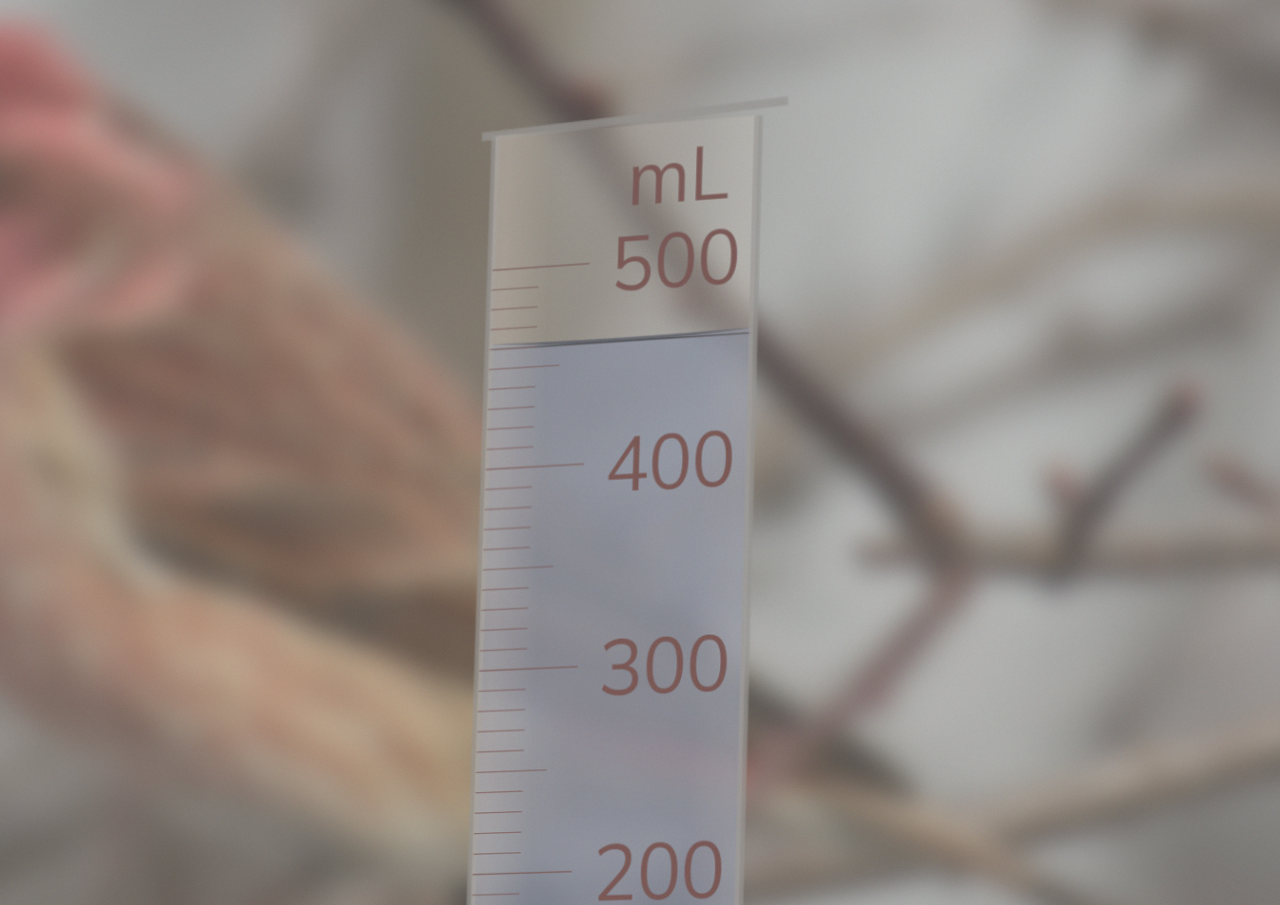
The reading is 460 mL
